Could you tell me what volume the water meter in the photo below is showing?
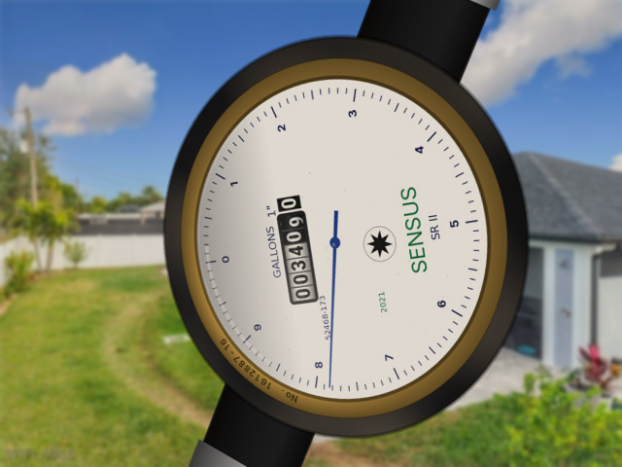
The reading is 34087.8 gal
